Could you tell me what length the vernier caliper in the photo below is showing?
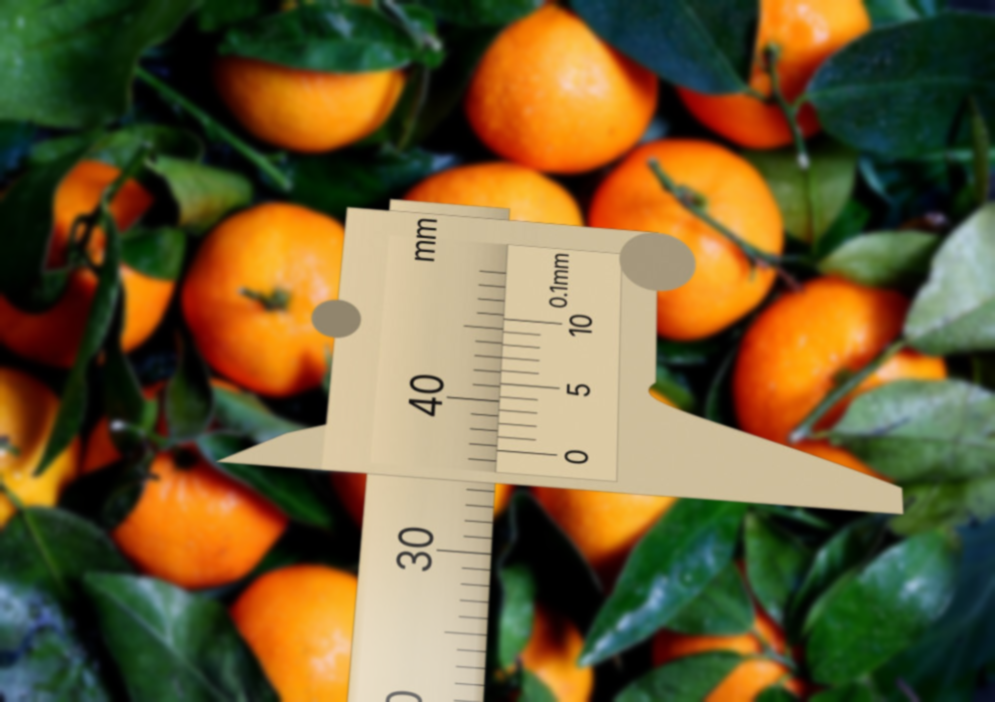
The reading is 36.7 mm
